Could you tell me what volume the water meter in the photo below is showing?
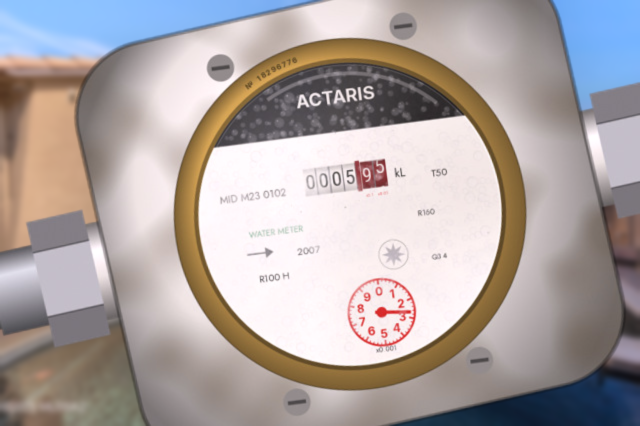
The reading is 5.952 kL
